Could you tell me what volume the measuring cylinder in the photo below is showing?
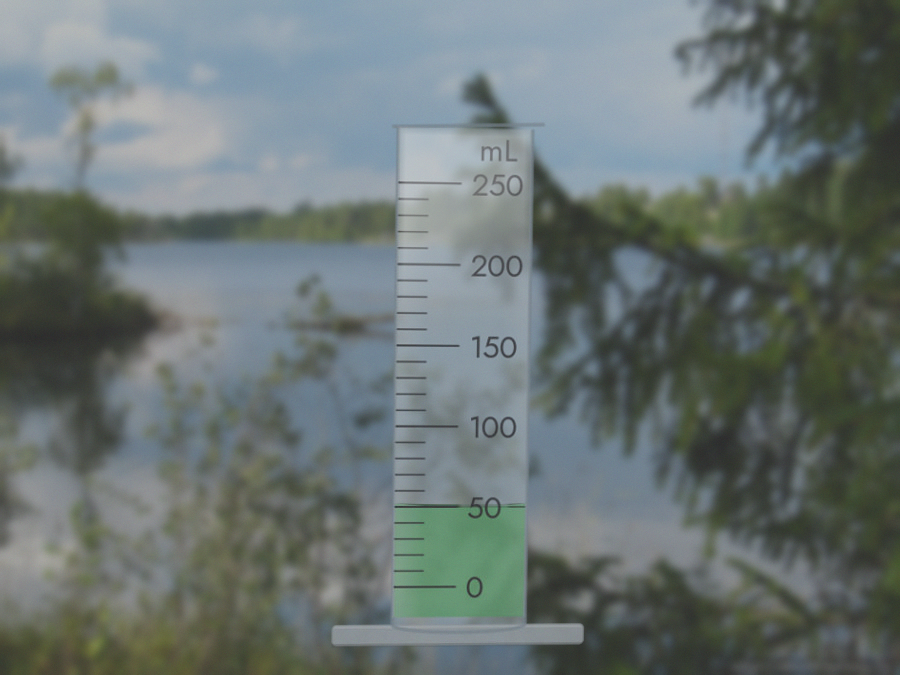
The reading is 50 mL
